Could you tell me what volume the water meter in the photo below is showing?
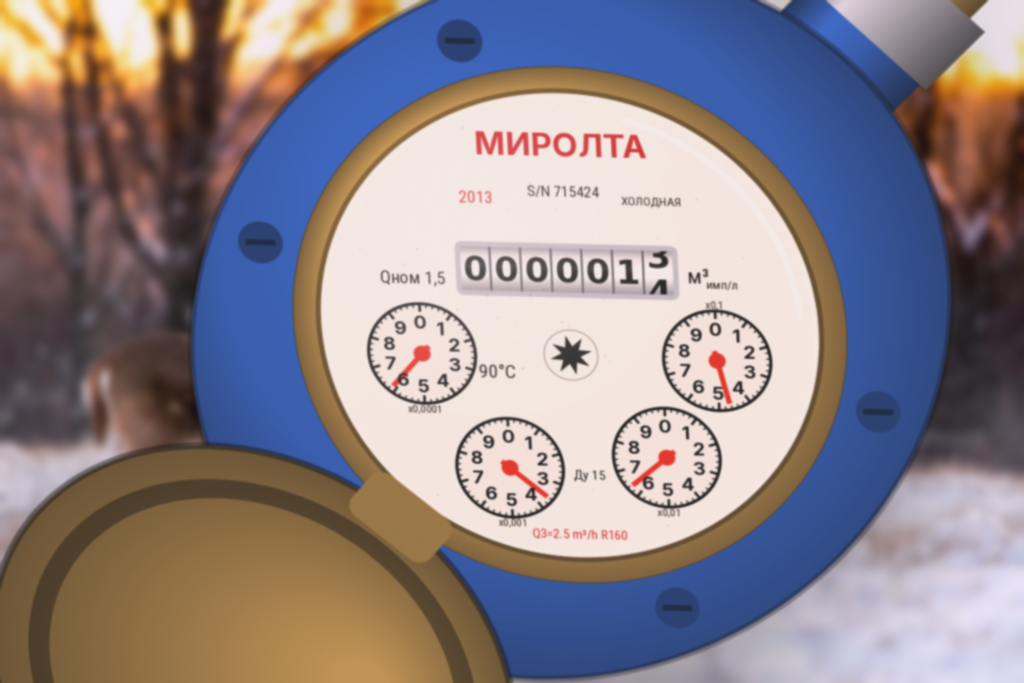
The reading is 13.4636 m³
